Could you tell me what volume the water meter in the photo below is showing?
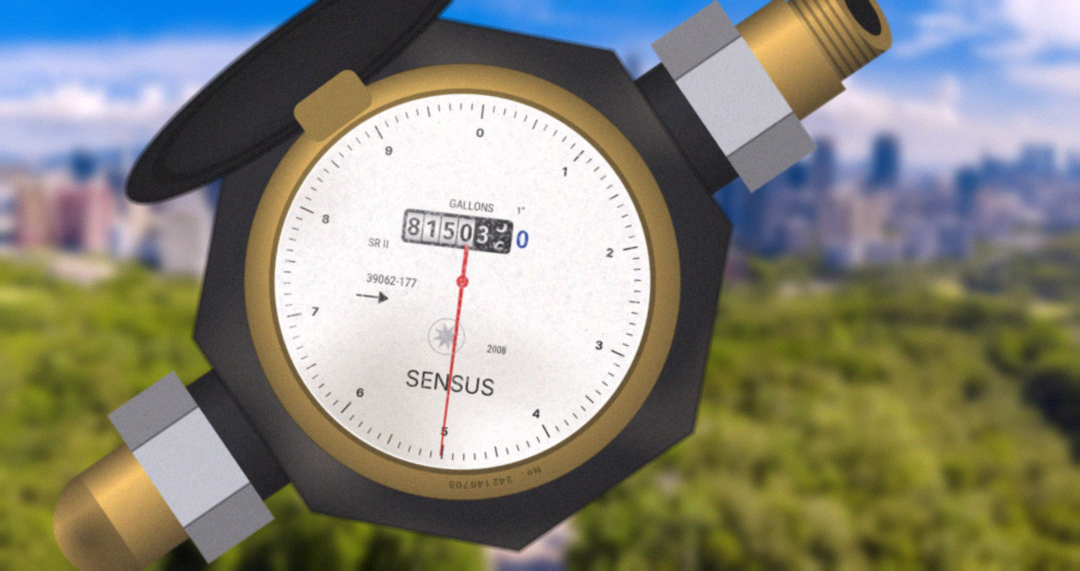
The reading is 8150355.0 gal
